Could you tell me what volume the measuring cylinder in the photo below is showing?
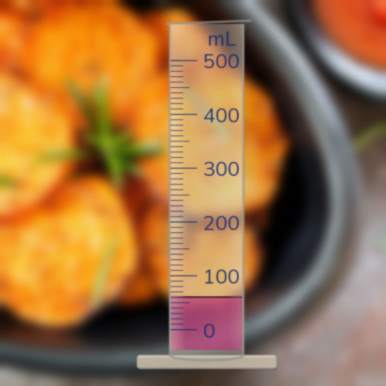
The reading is 60 mL
